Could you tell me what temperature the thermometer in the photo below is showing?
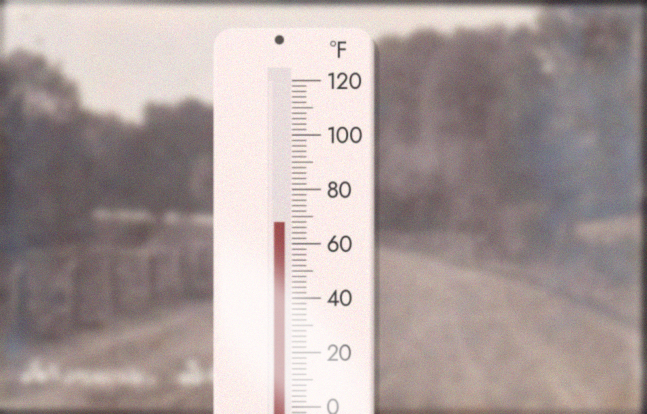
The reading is 68 °F
